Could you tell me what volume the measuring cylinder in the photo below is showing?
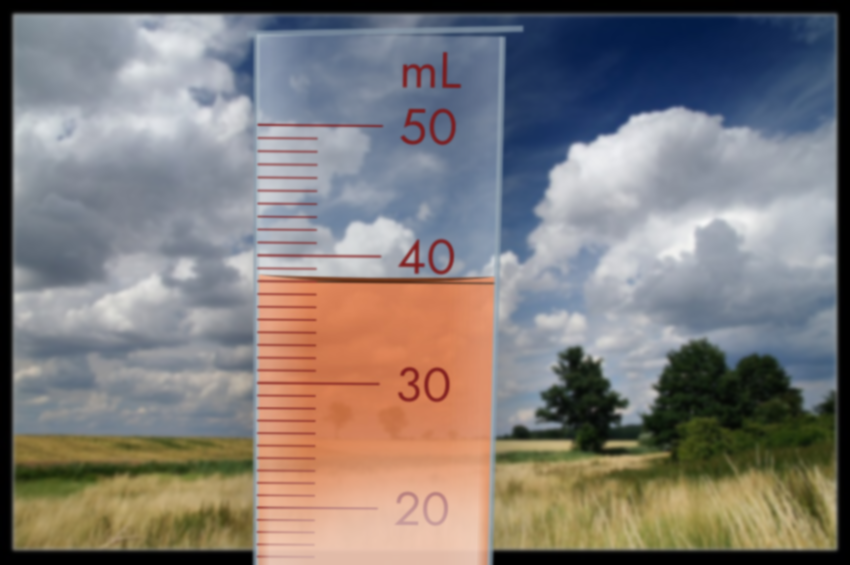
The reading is 38 mL
